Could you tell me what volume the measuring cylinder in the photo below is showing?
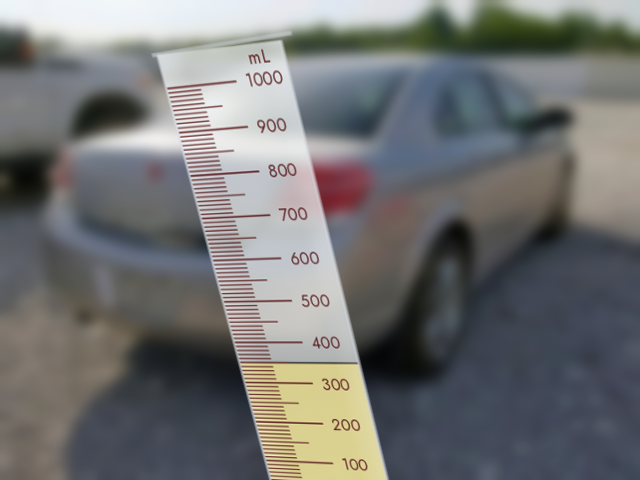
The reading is 350 mL
